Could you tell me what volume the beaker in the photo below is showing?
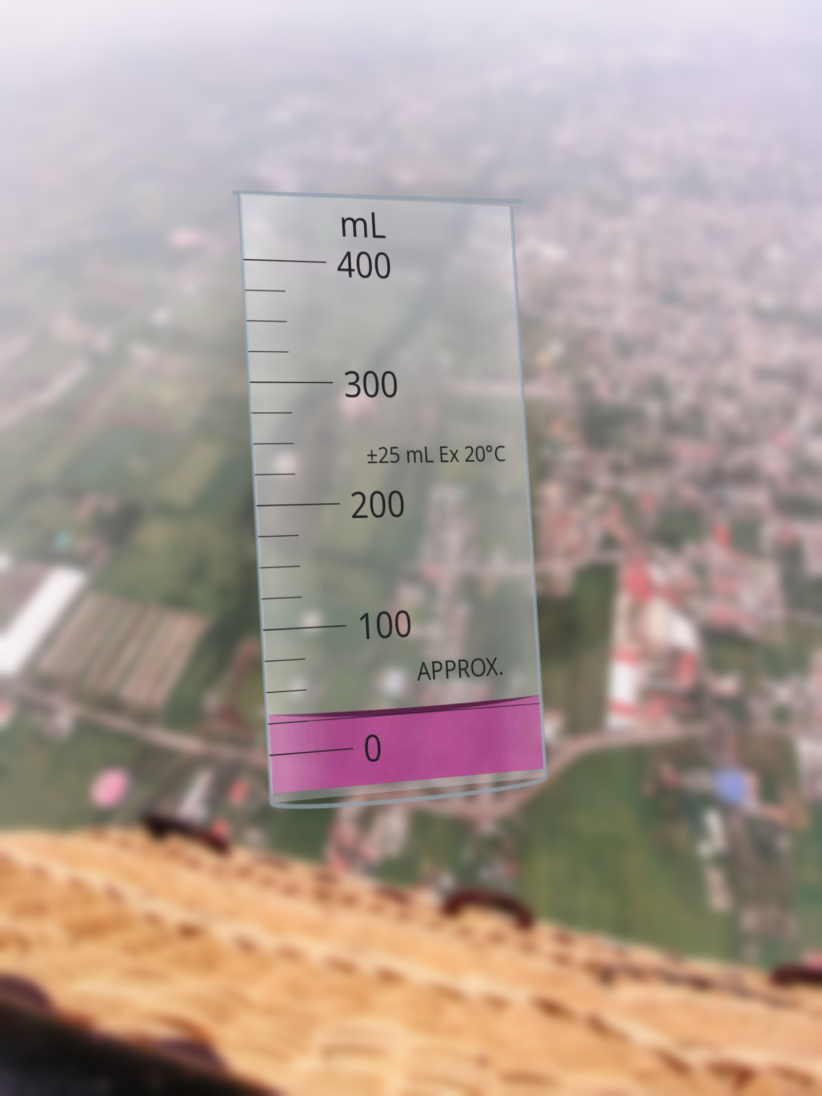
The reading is 25 mL
